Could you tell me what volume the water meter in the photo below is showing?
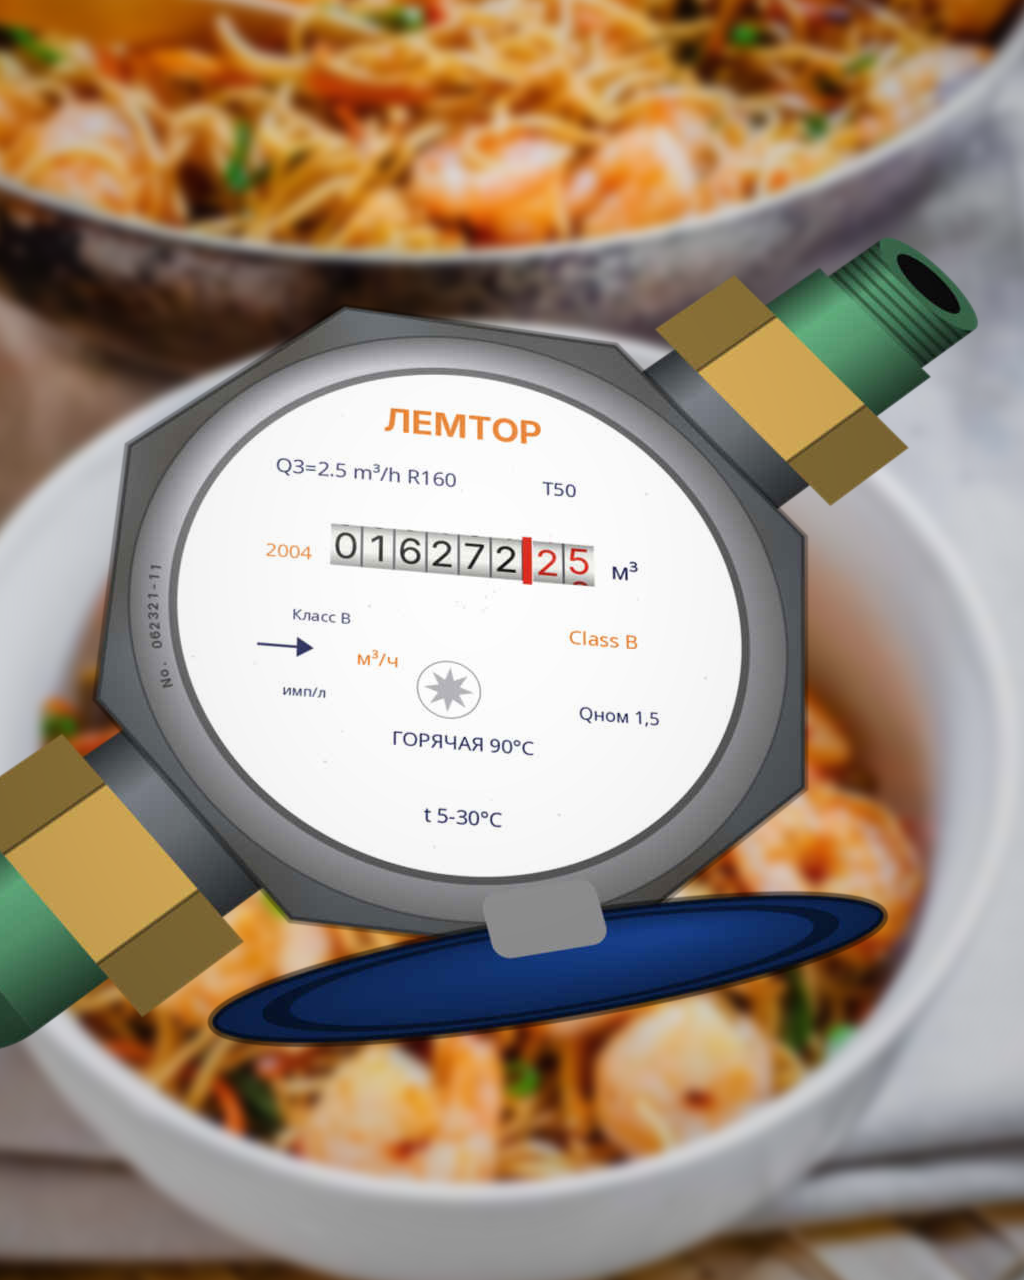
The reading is 16272.25 m³
